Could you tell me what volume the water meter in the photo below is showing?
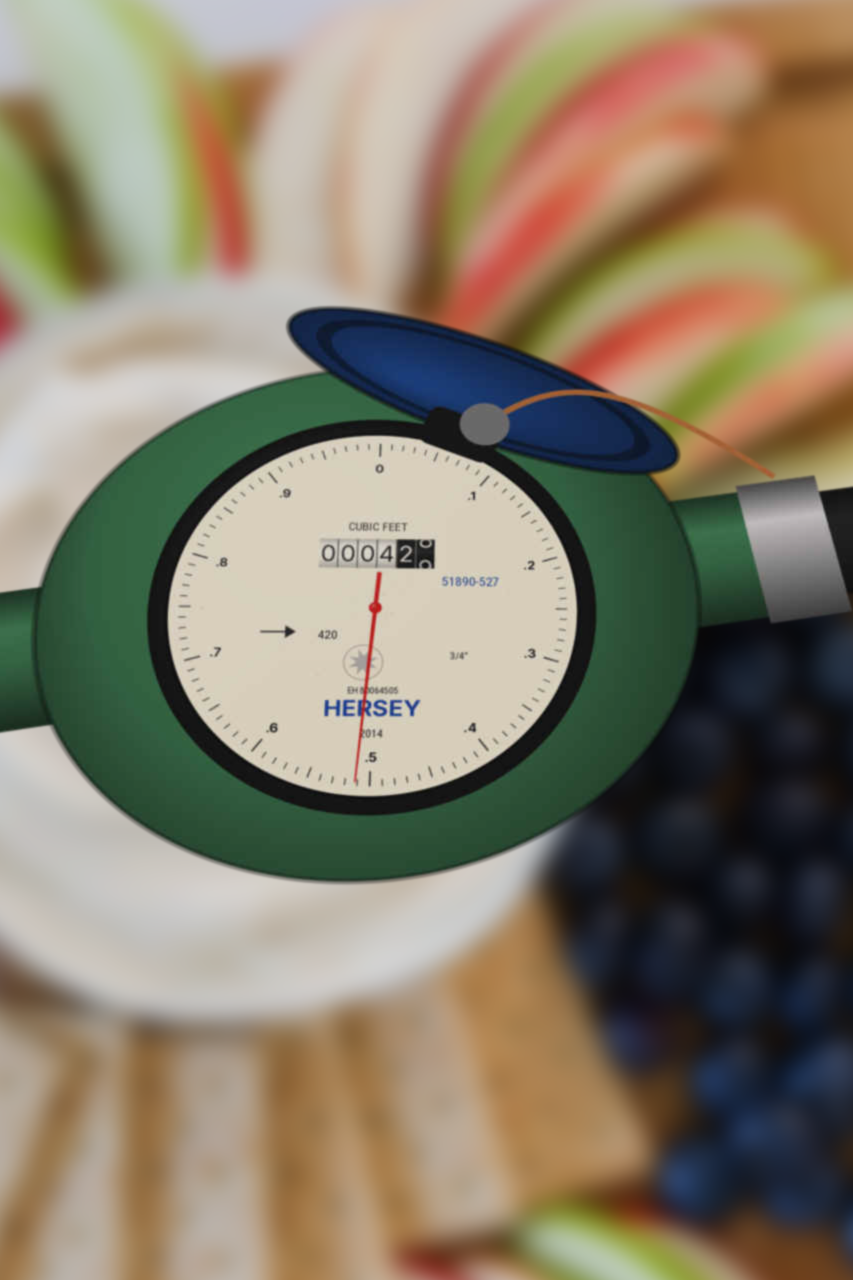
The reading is 428.51 ft³
